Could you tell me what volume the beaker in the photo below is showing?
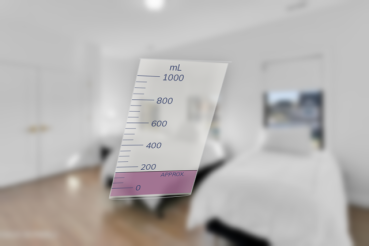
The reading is 150 mL
